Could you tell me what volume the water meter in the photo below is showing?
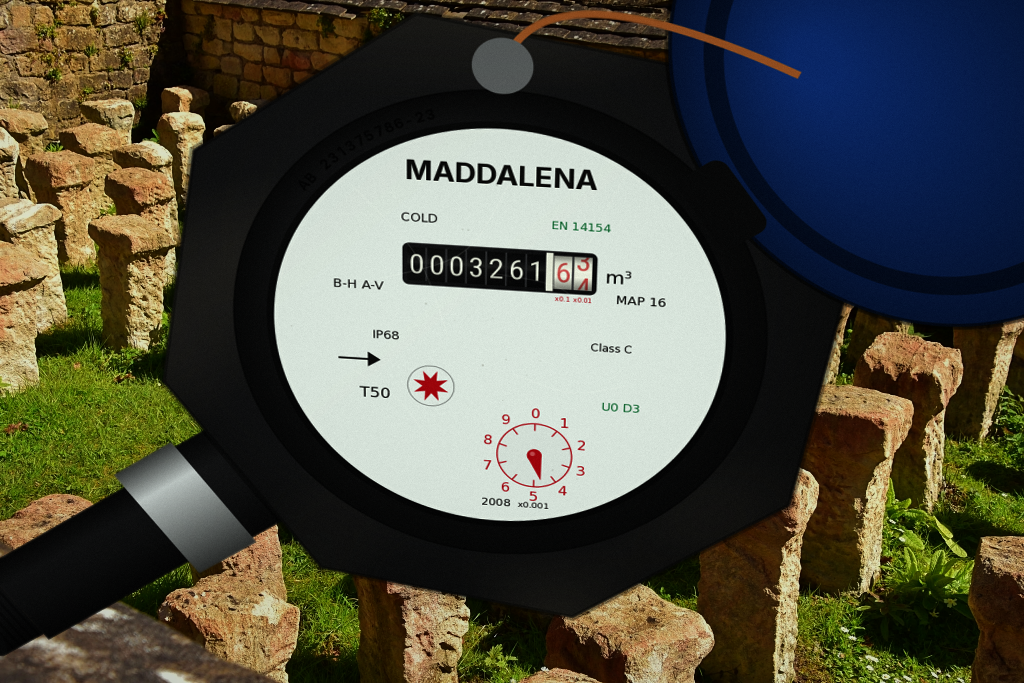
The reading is 3261.634 m³
